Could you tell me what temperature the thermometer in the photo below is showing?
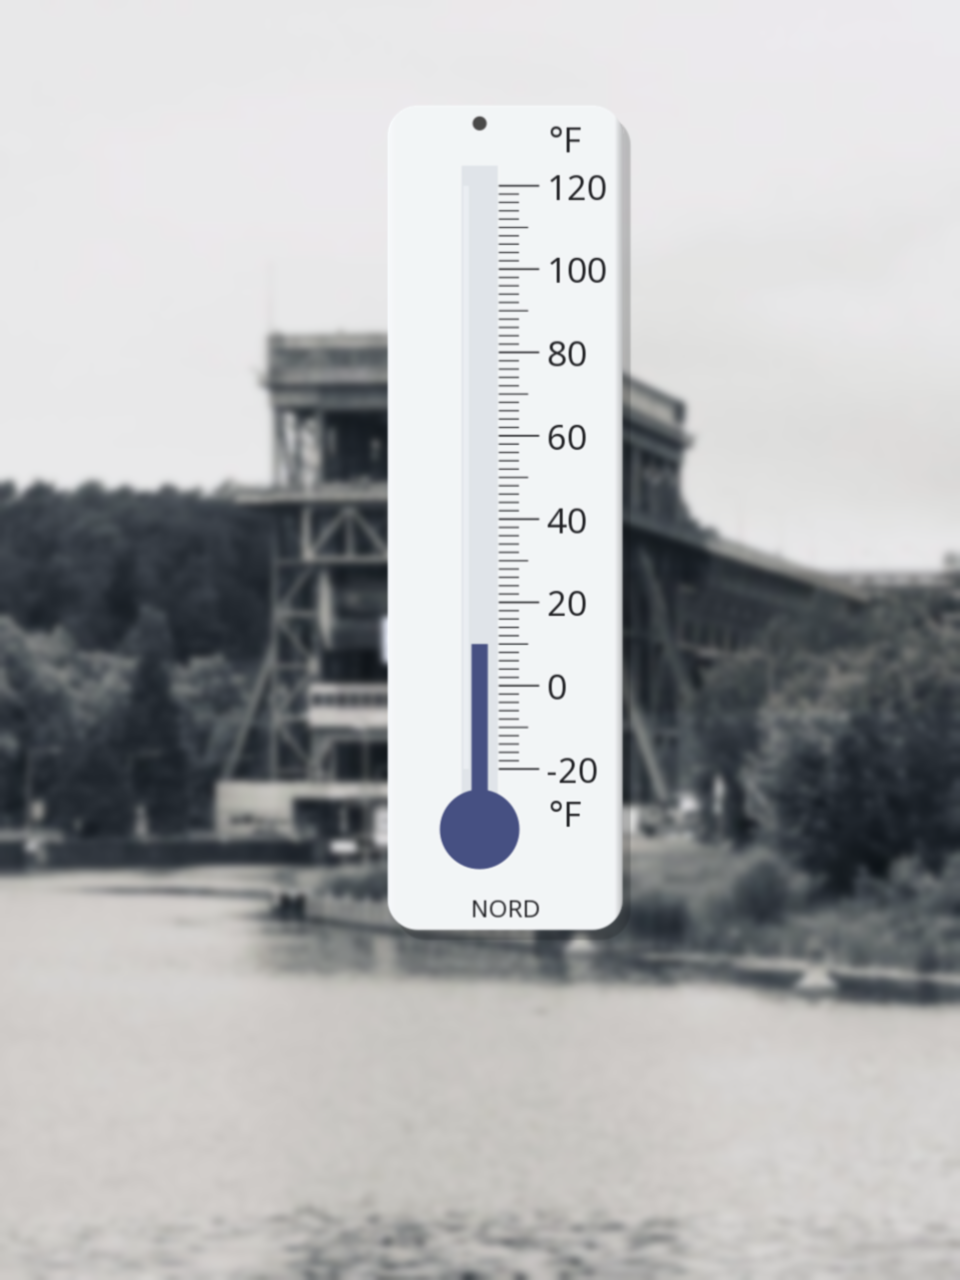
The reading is 10 °F
